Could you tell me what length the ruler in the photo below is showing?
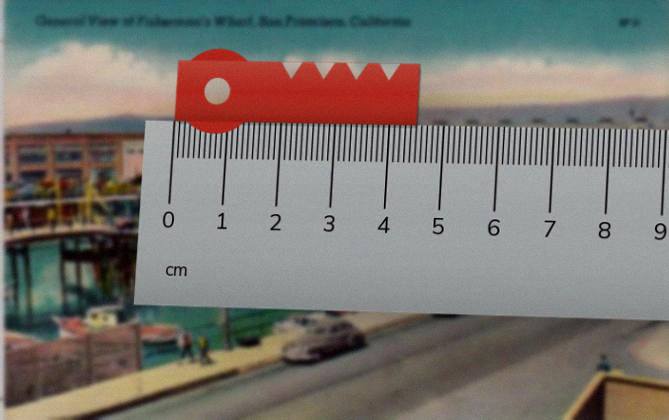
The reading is 4.5 cm
